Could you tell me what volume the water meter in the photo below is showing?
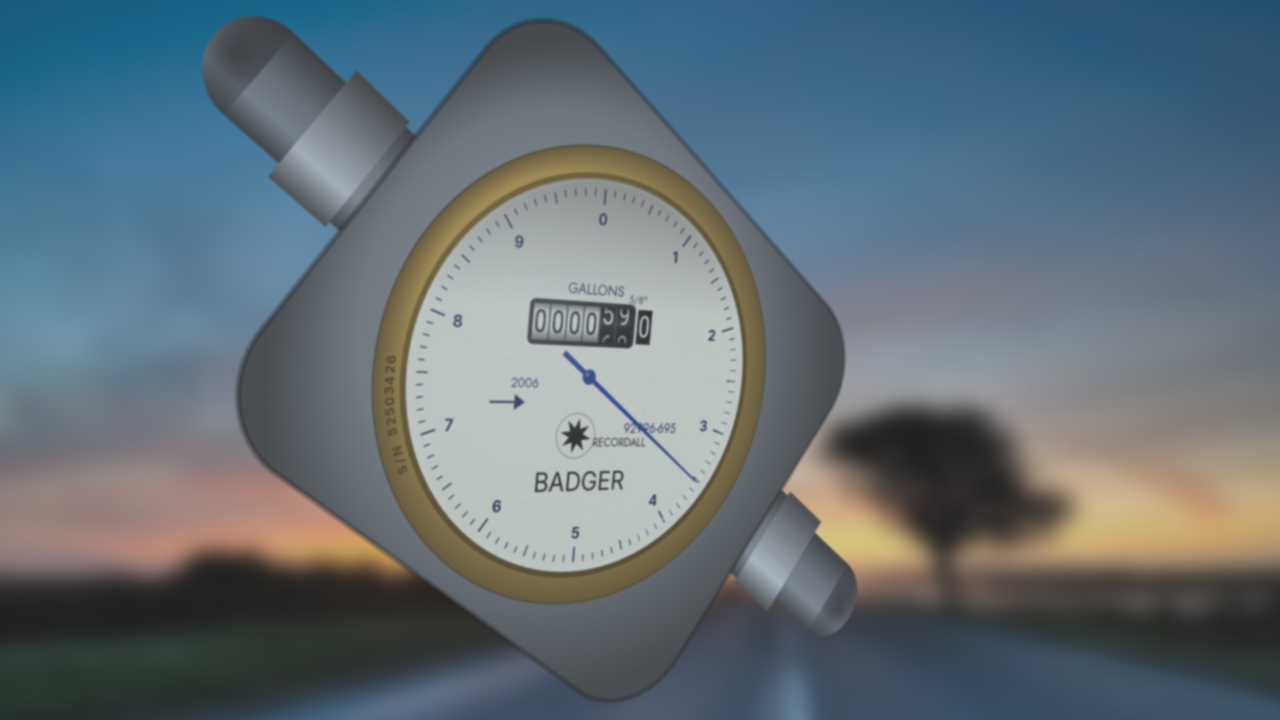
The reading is 593.5 gal
